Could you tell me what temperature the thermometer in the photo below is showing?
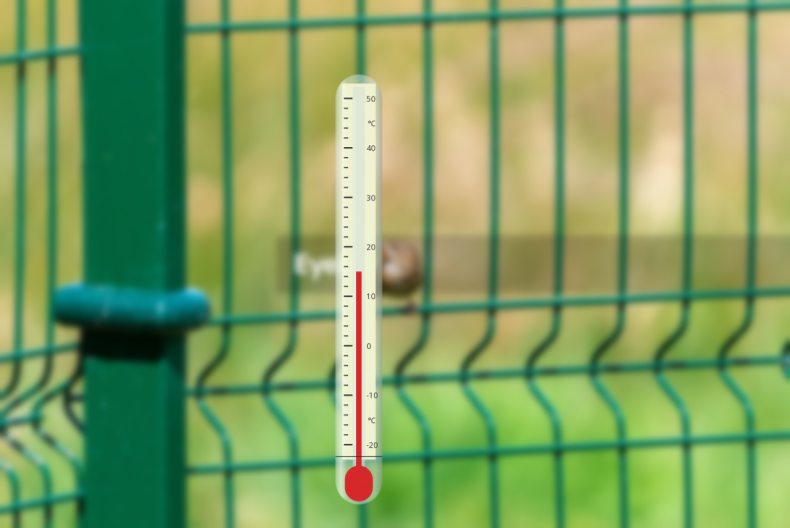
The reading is 15 °C
